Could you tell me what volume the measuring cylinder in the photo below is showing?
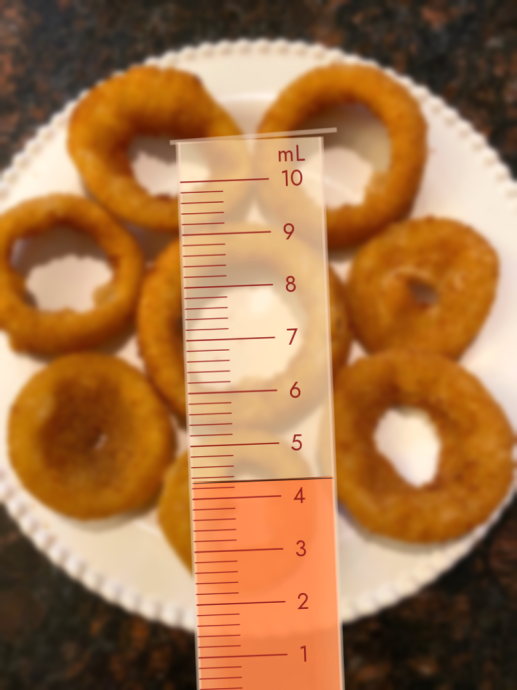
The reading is 4.3 mL
